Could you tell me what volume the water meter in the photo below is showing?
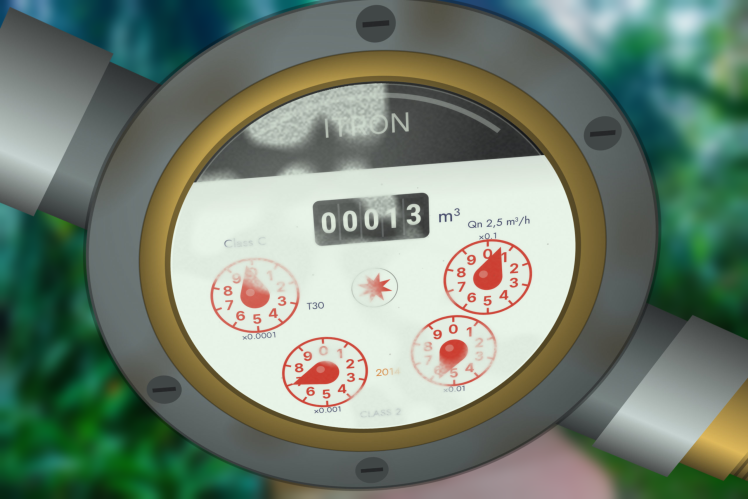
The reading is 13.0569 m³
